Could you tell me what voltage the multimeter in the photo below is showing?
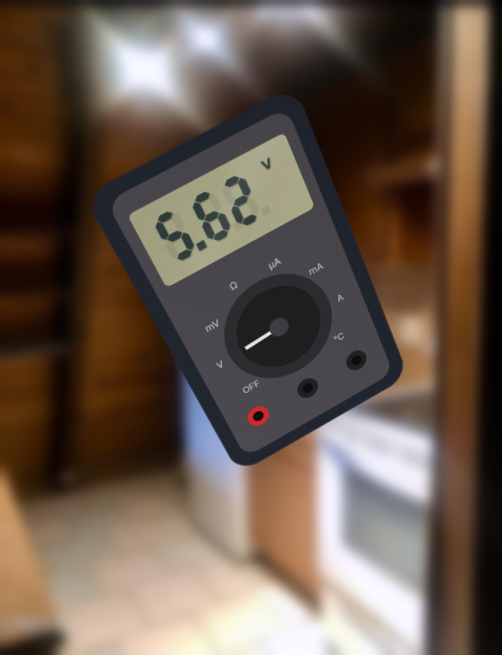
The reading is 5.62 V
